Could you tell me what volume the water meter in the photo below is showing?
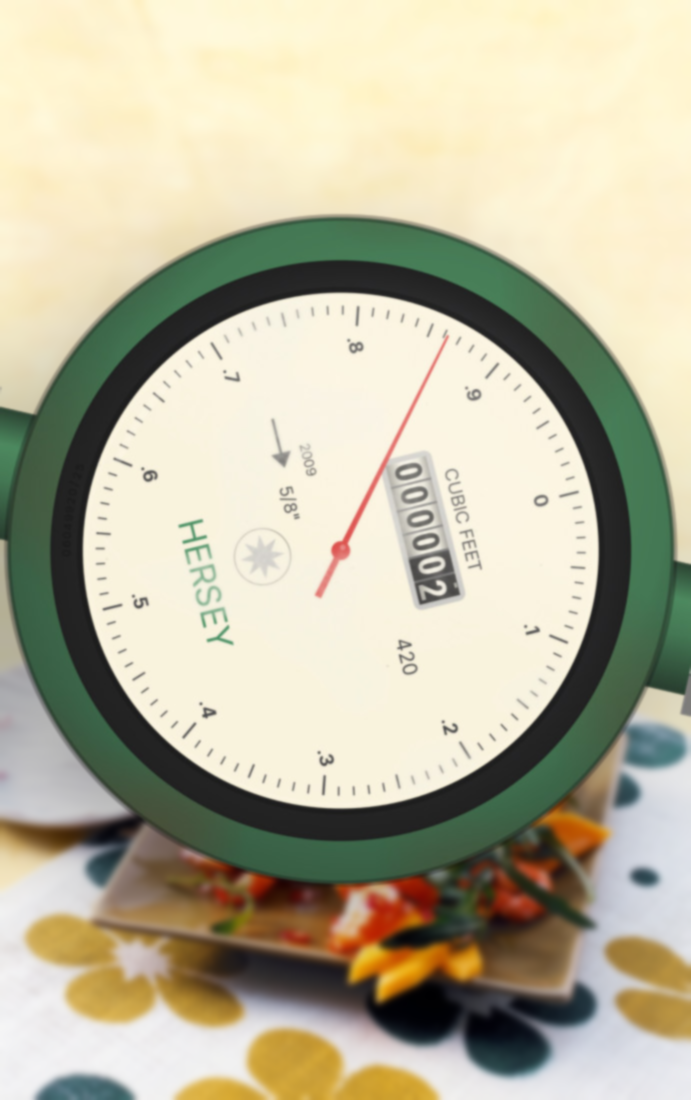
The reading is 1.86 ft³
